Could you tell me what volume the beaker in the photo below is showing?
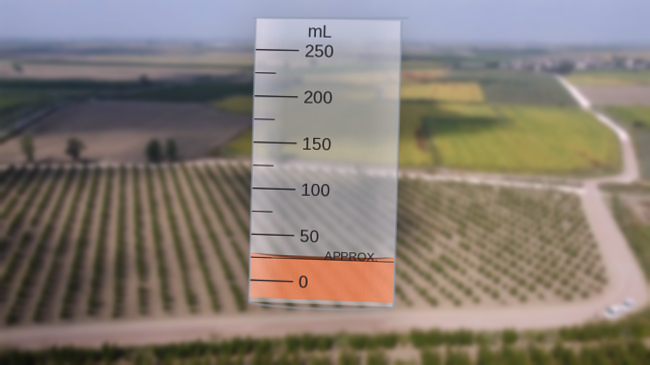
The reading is 25 mL
